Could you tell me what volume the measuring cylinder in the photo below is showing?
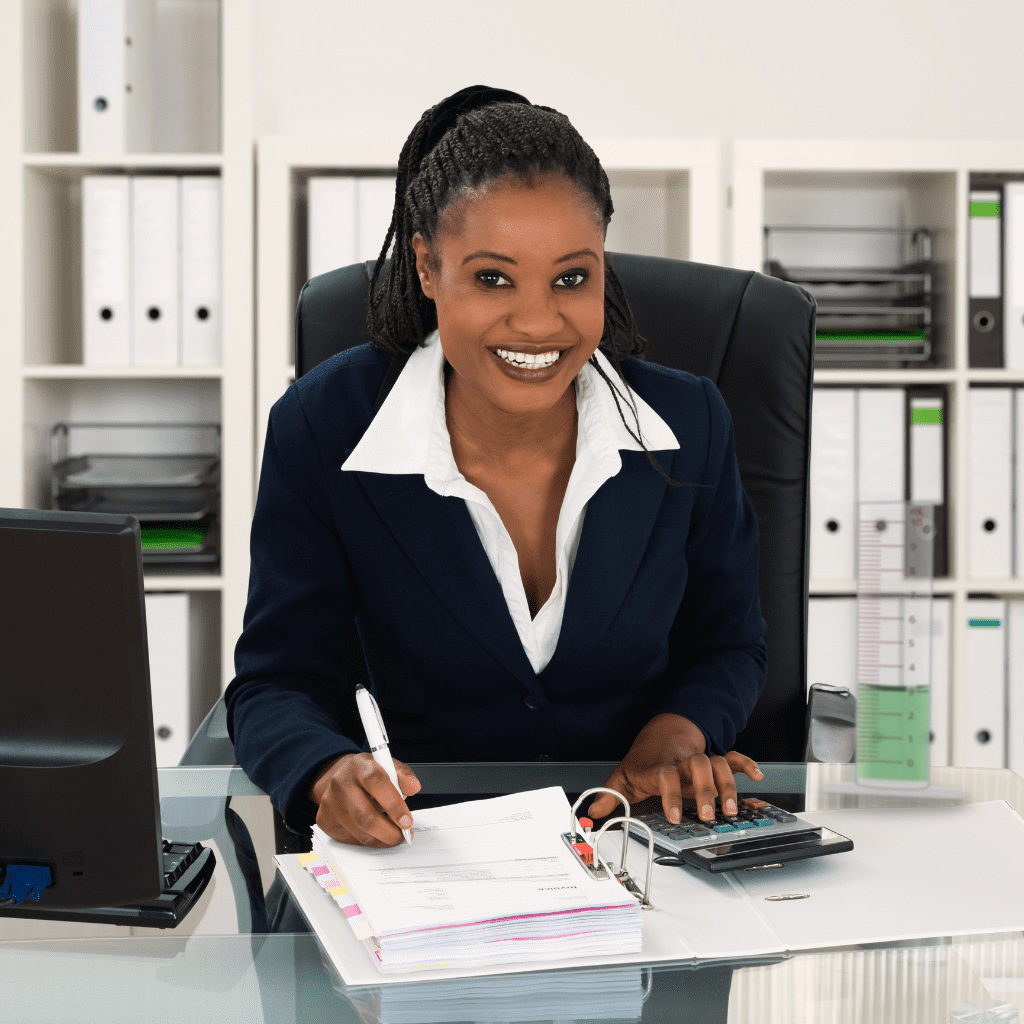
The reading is 3 mL
